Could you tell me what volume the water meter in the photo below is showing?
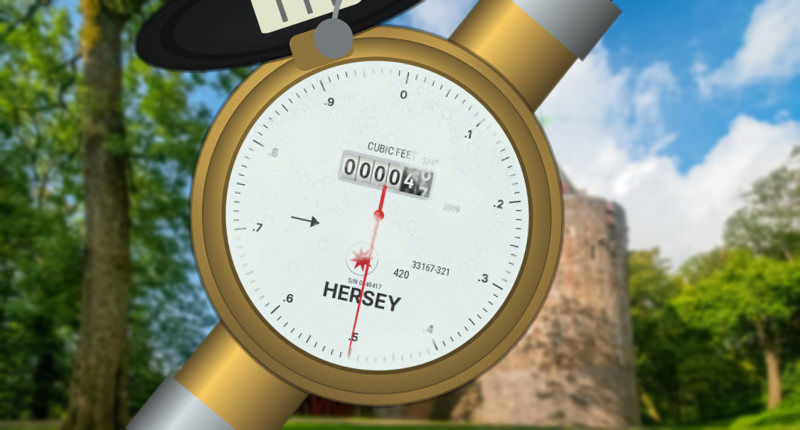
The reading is 46.50 ft³
